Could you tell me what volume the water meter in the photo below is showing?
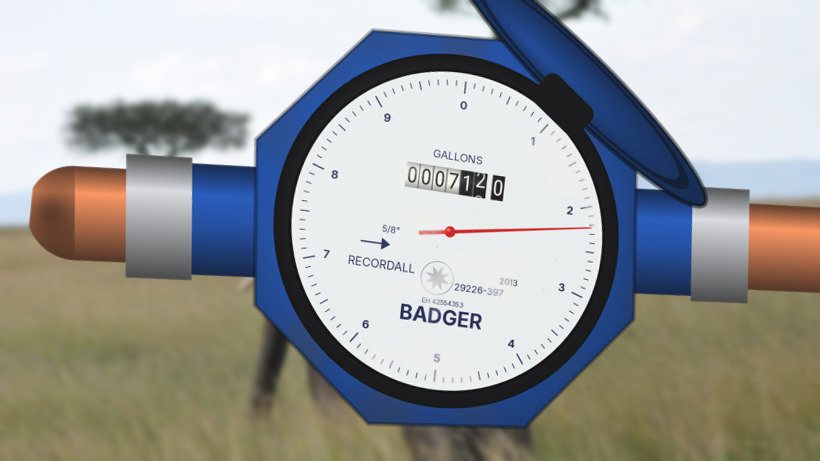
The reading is 7122.2 gal
